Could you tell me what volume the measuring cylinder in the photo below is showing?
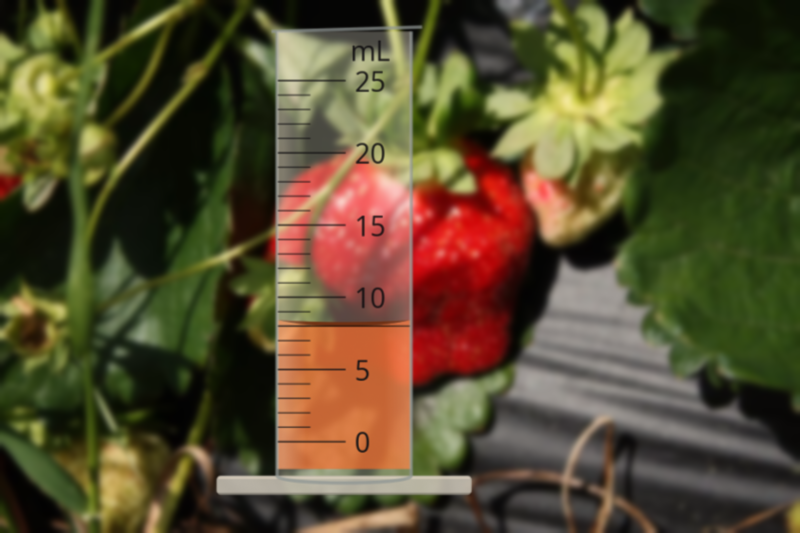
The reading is 8 mL
